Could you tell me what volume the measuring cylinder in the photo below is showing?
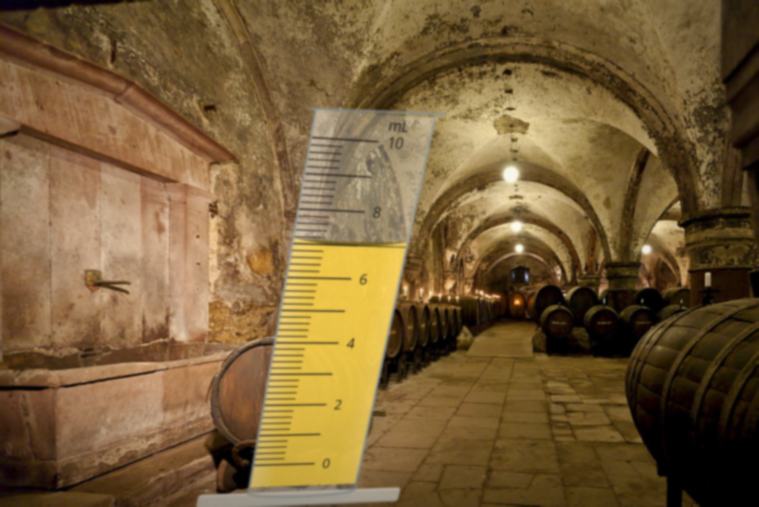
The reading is 7 mL
